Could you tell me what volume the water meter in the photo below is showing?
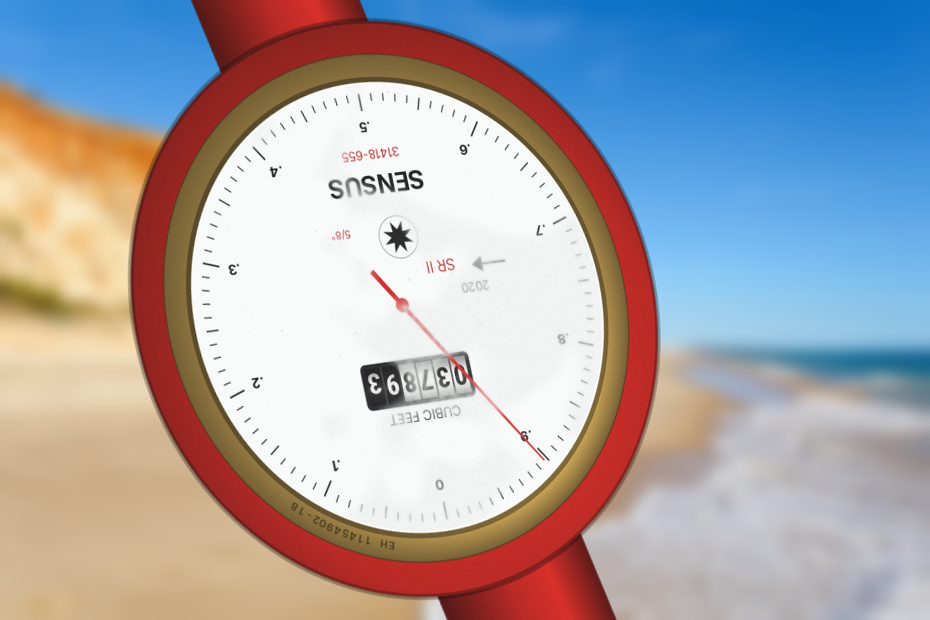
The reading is 37892.90 ft³
